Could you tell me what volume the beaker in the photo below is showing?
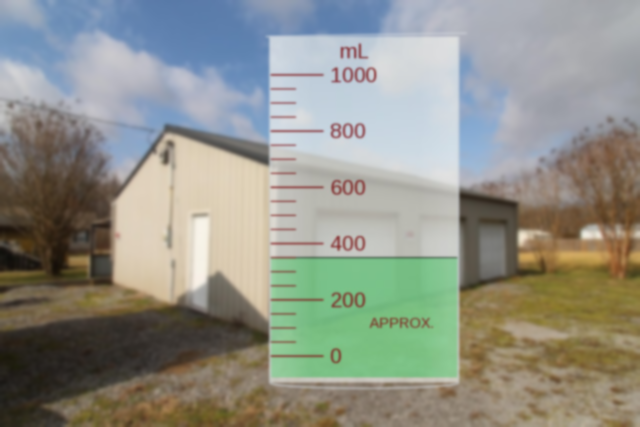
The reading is 350 mL
